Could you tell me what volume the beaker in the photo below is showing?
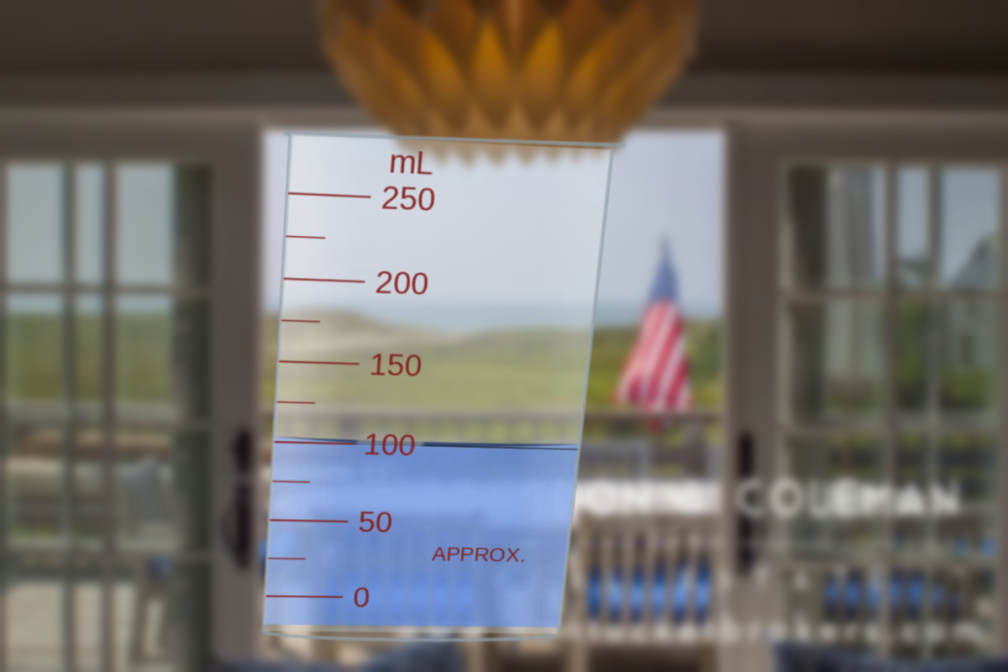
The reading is 100 mL
